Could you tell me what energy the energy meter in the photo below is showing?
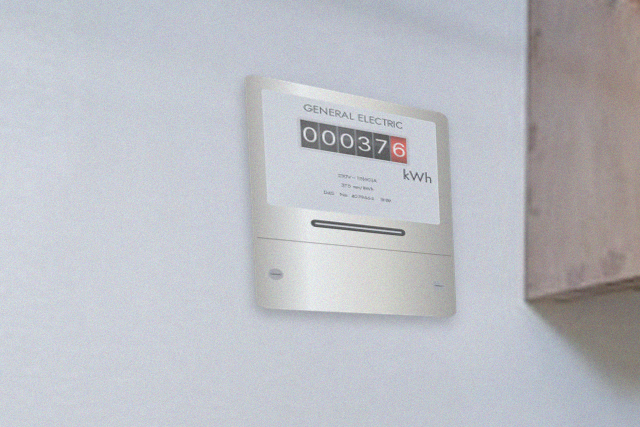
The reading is 37.6 kWh
